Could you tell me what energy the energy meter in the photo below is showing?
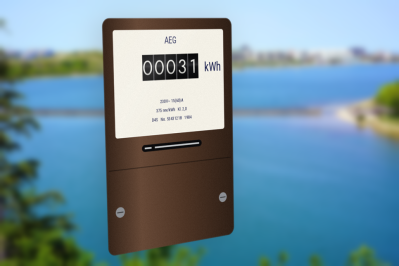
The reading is 31 kWh
